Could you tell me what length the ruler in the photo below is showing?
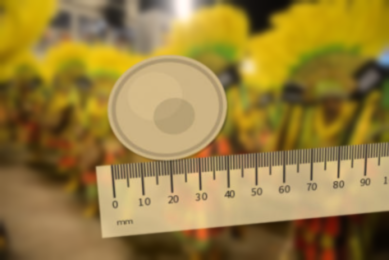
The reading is 40 mm
